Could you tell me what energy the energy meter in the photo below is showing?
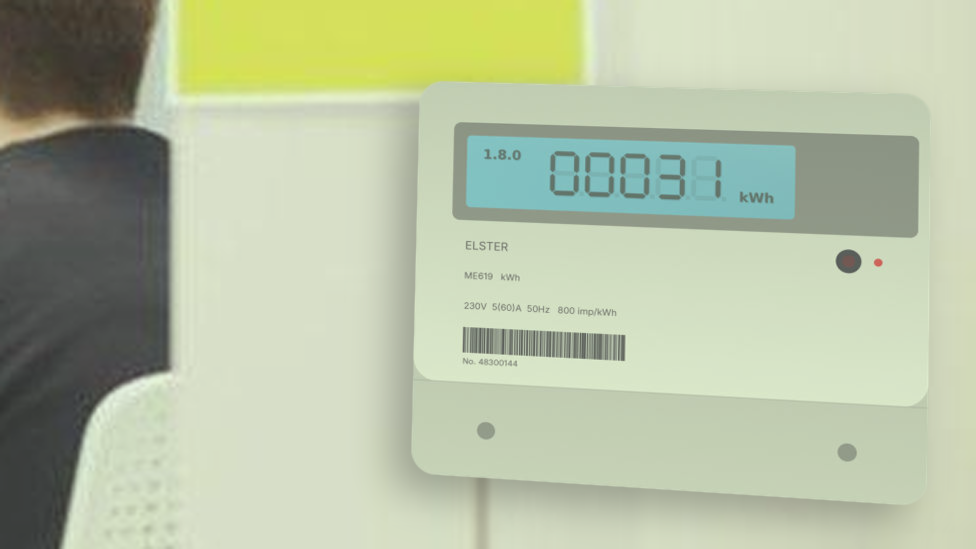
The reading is 31 kWh
